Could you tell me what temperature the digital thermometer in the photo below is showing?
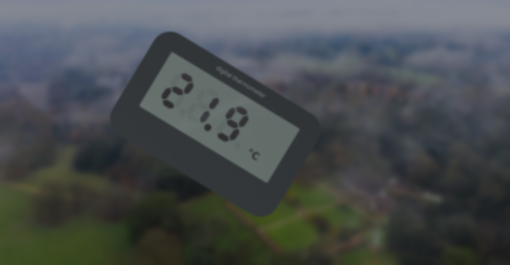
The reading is 21.9 °C
